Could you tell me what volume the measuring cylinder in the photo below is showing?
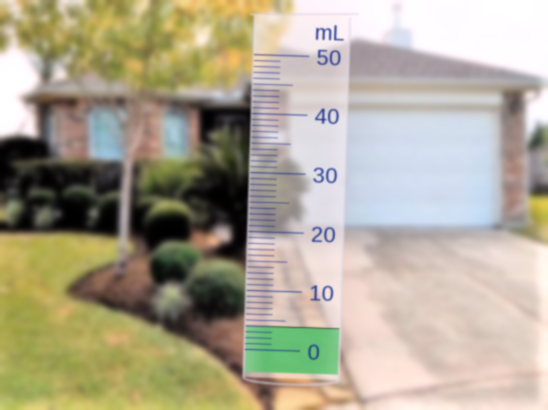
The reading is 4 mL
